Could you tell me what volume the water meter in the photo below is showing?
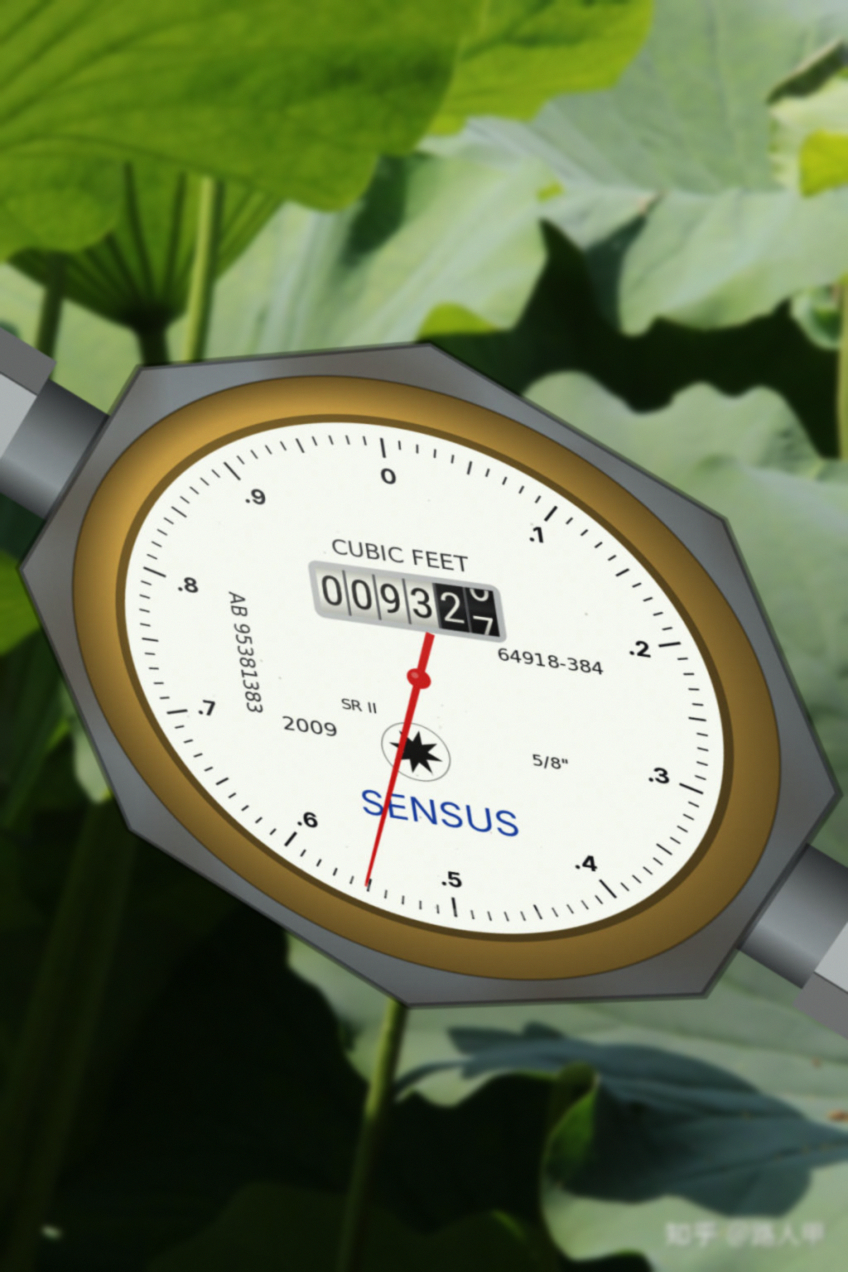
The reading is 9326.55 ft³
